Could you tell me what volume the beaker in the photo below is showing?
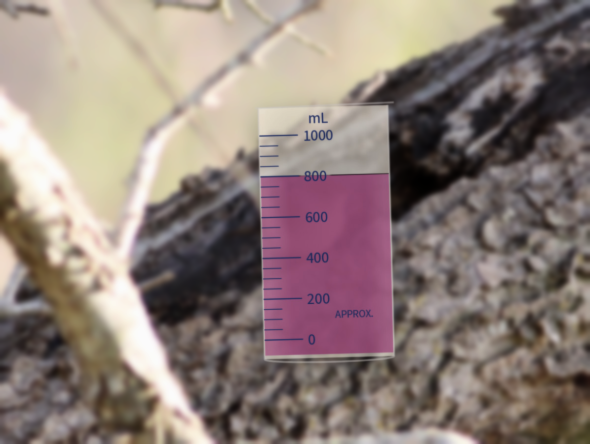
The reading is 800 mL
